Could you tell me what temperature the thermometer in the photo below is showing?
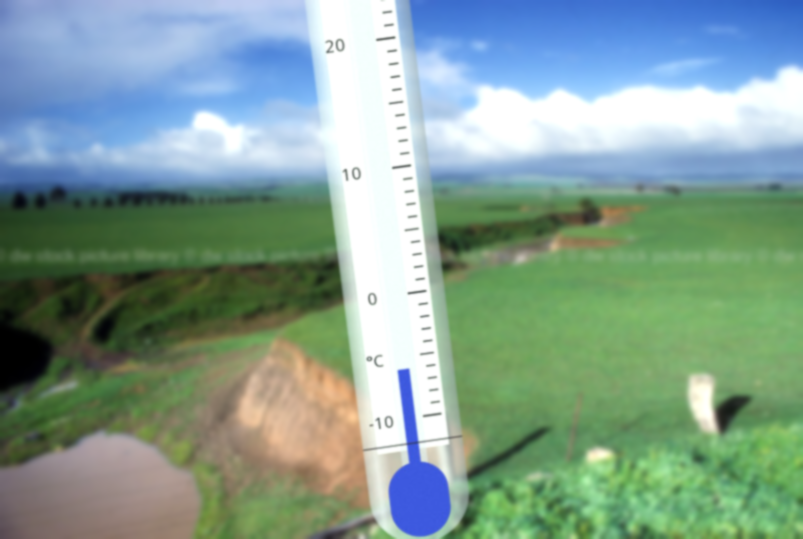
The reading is -6 °C
